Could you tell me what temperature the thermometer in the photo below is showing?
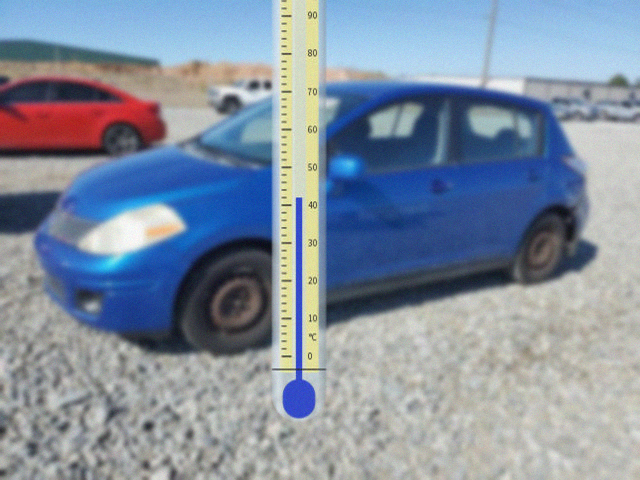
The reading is 42 °C
